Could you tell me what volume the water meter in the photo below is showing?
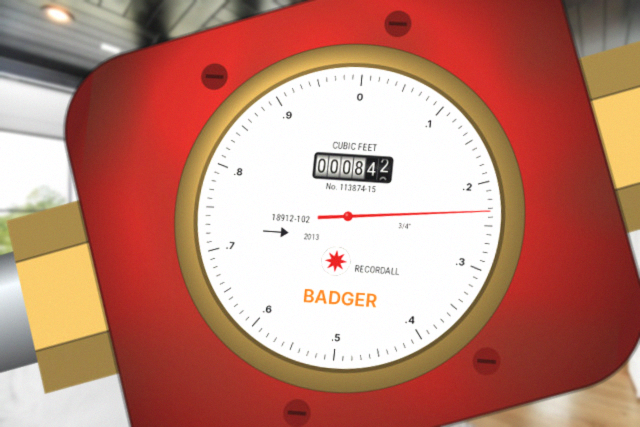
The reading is 842.23 ft³
